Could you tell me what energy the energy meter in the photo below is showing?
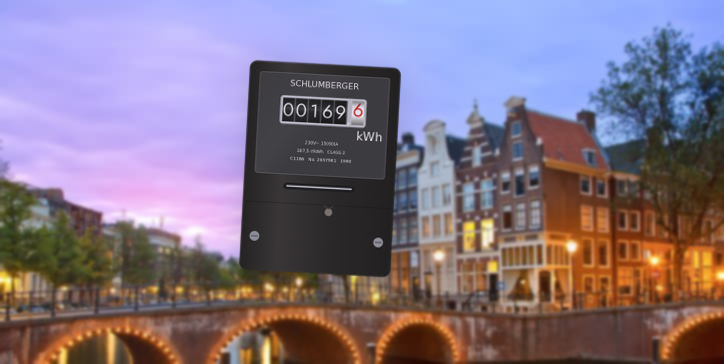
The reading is 169.6 kWh
